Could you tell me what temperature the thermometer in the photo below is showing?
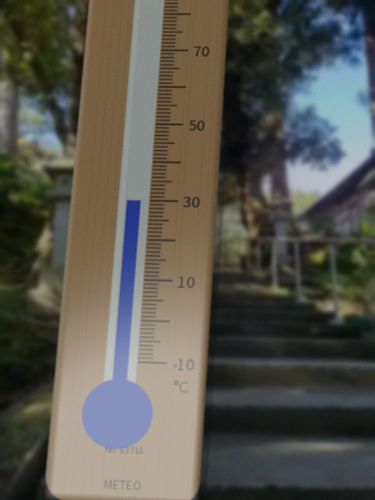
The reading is 30 °C
